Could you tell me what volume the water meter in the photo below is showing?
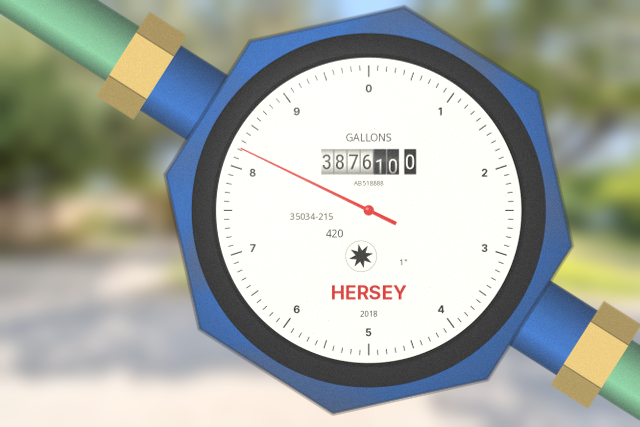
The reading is 3876098.2 gal
